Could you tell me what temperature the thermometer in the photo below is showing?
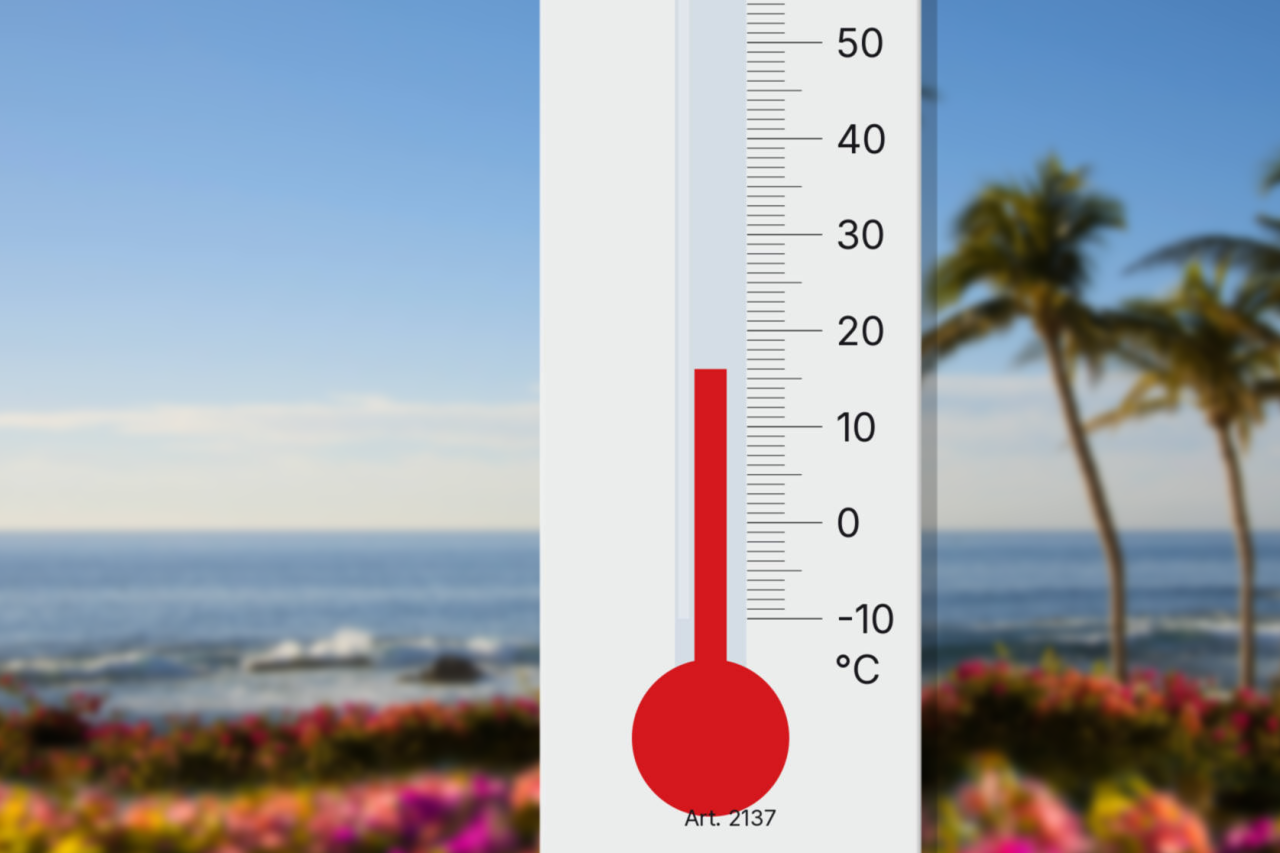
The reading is 16 °C
